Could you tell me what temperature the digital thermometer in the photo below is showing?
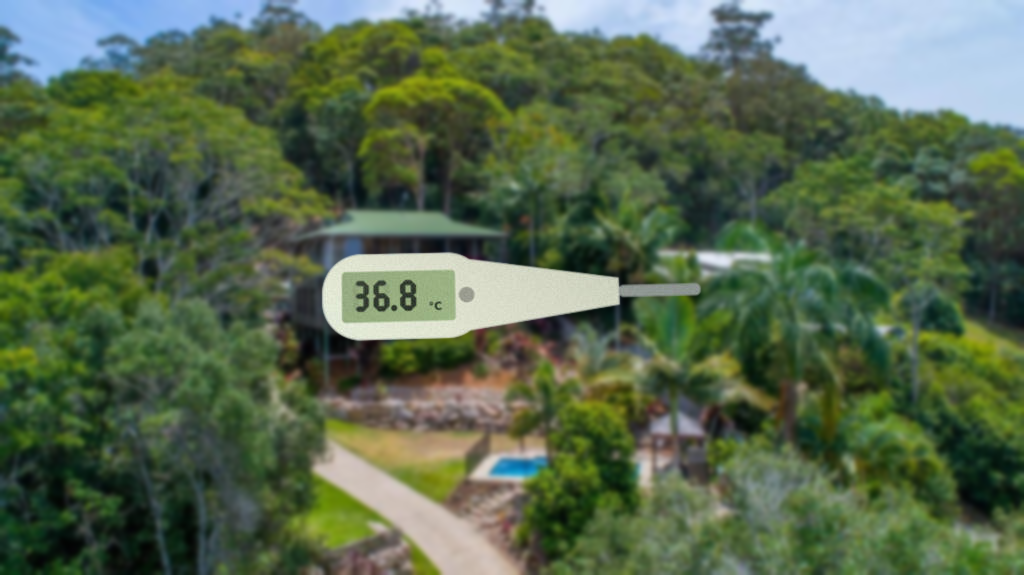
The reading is 36.8 °C
